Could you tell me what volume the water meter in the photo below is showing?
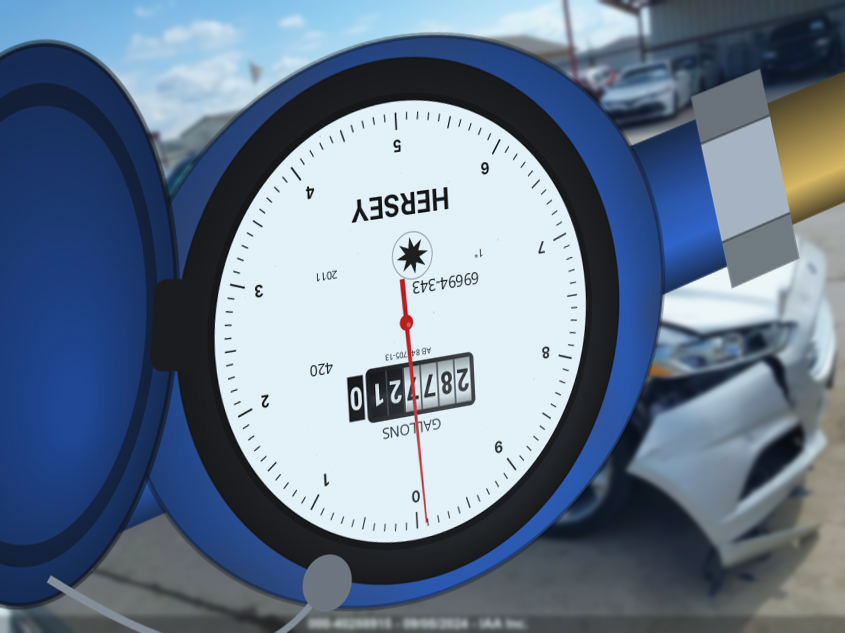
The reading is 2877209.9 gal
